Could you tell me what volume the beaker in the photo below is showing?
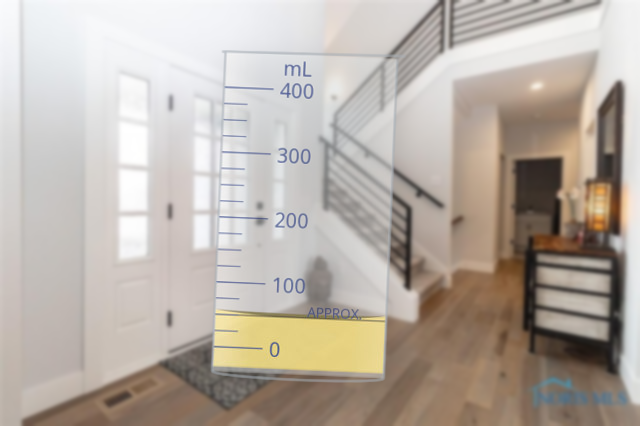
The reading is 50 mL
